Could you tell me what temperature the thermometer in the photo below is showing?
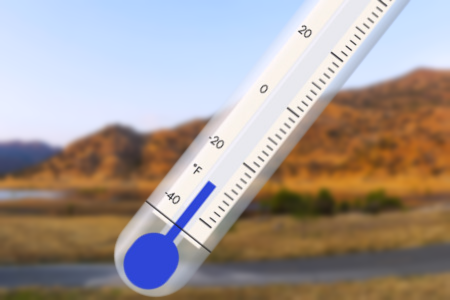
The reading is -30 °F
